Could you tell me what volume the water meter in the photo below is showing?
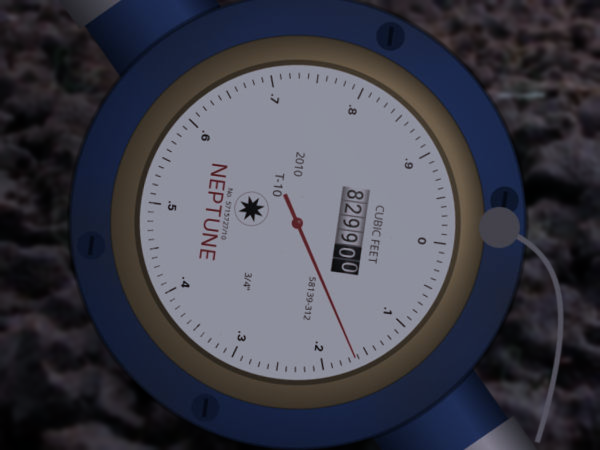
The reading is 829900.16 ft³
